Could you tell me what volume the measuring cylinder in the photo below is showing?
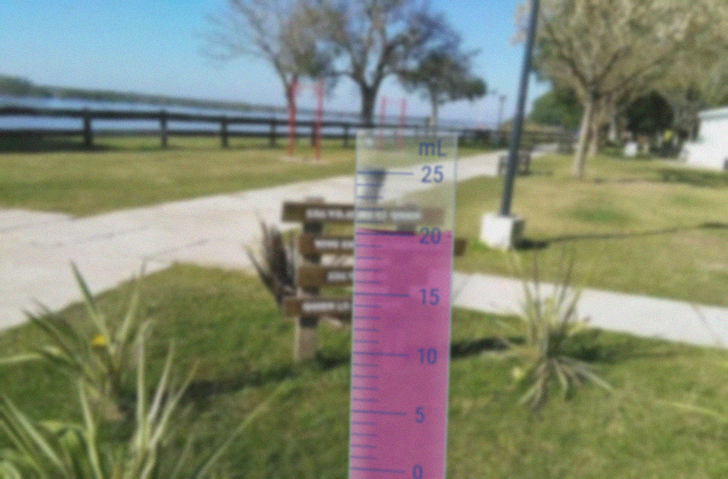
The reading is 20 mL
